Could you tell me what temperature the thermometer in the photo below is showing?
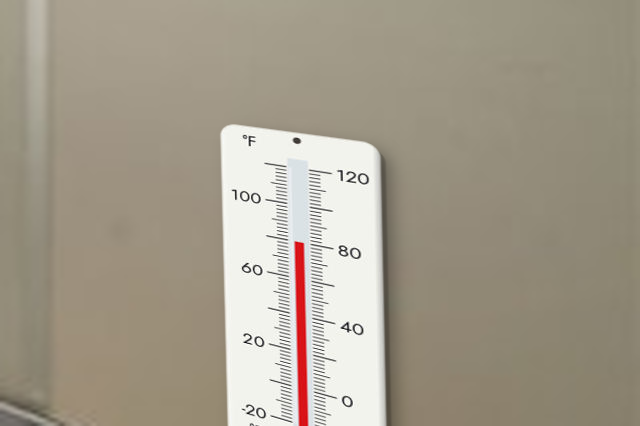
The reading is 80 °F
